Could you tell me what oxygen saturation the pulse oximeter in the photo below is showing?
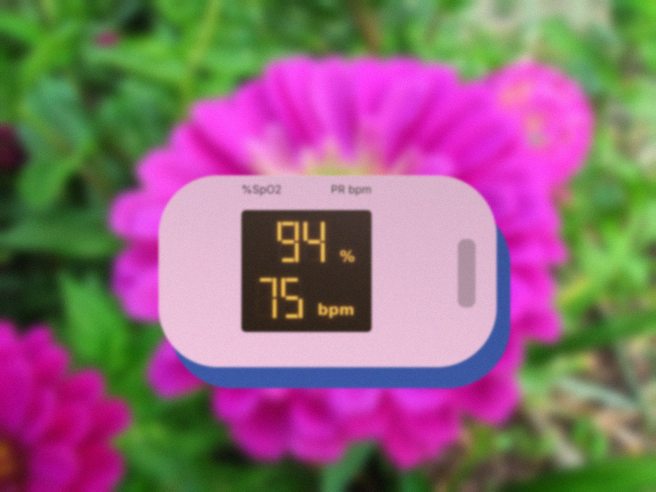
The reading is 94 %
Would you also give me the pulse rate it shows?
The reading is 75 bpm
